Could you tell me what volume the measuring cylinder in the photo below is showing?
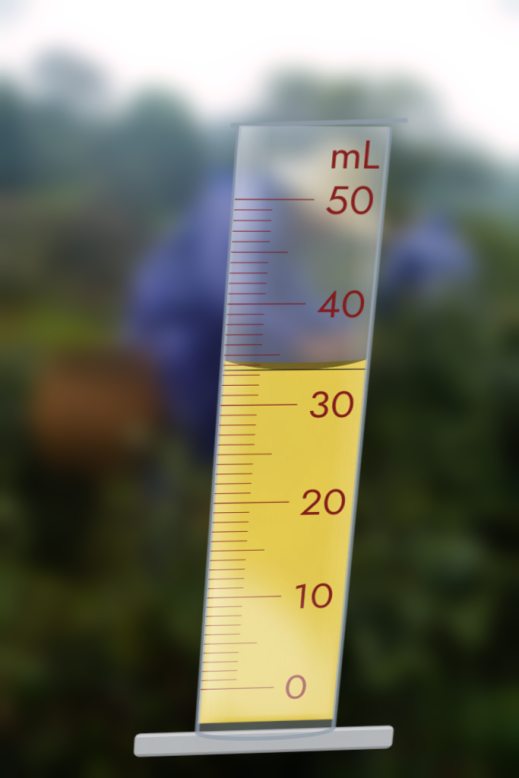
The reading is 33.5 mL
